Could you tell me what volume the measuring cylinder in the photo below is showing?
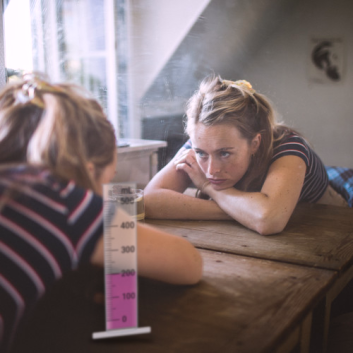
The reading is 200 mL
